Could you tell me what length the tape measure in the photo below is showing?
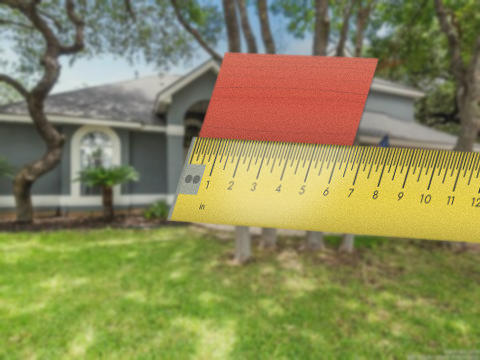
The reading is 6.5 in
